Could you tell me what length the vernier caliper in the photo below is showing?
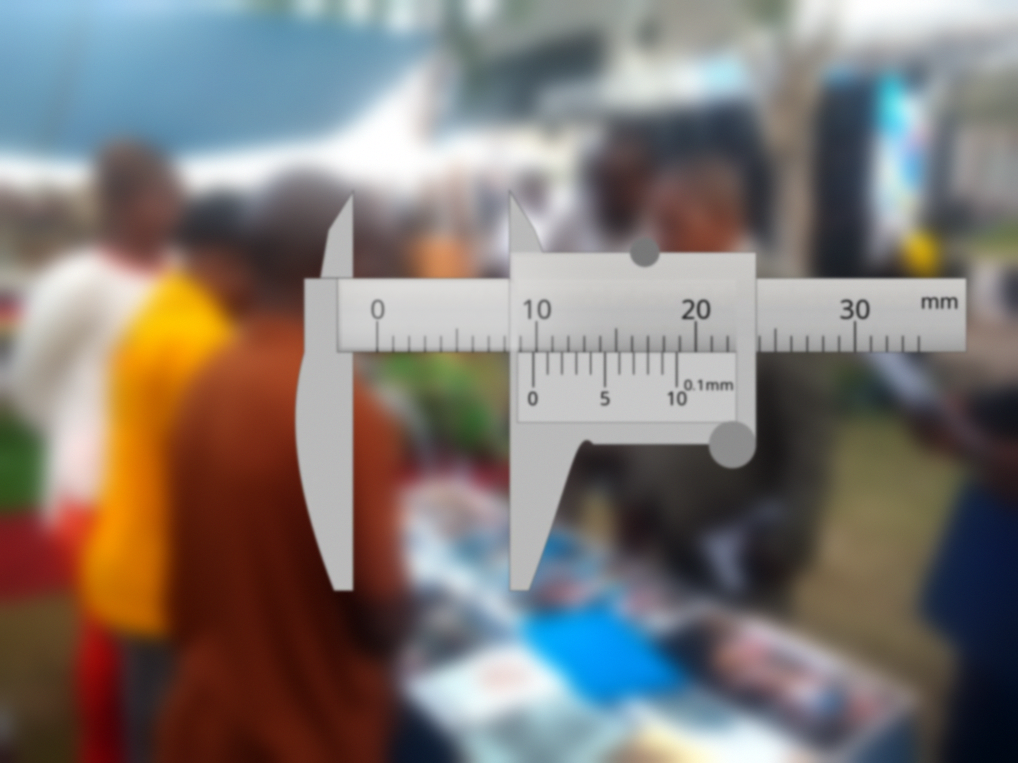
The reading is 9.8 mm
